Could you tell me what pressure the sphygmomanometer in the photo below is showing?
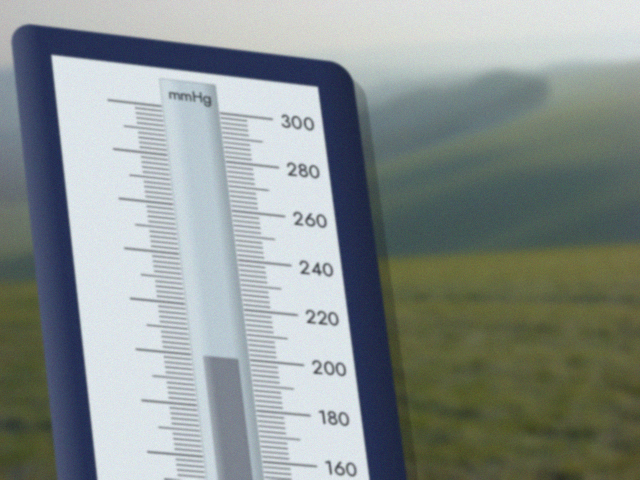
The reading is 200 mmHg
